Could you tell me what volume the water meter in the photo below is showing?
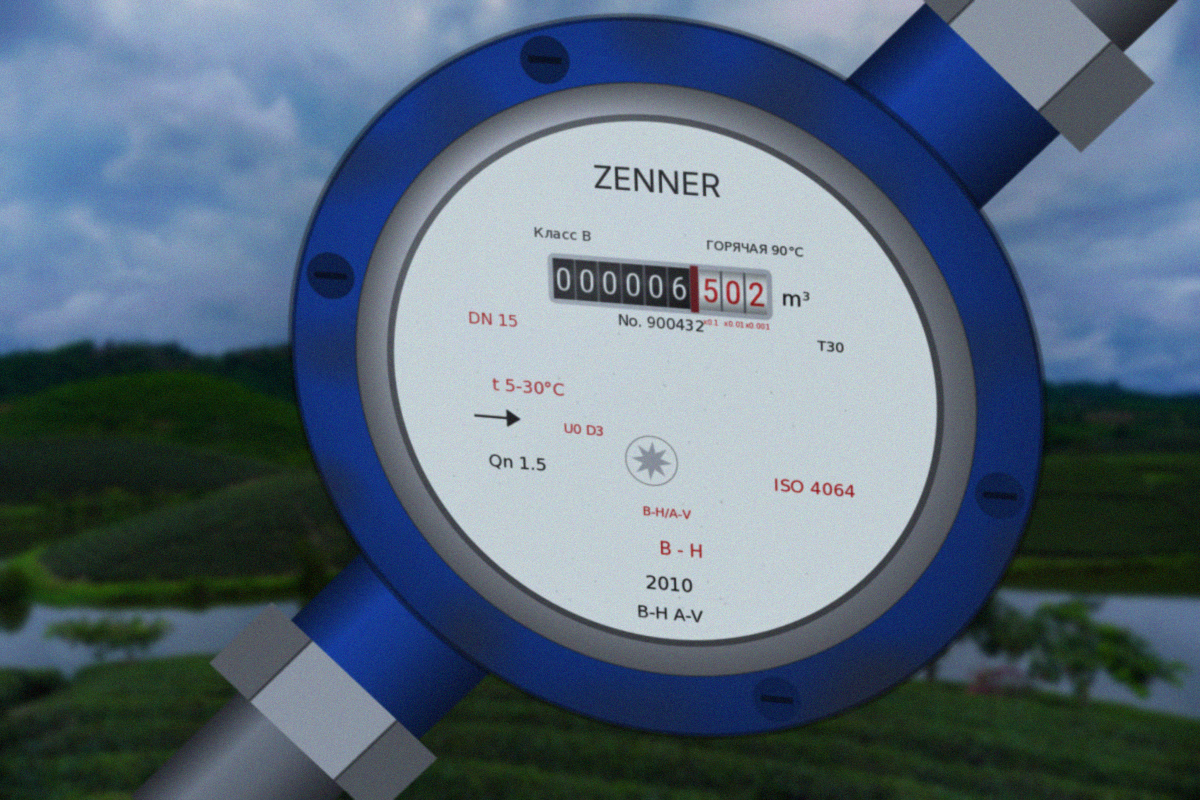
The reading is 6.502 m³
